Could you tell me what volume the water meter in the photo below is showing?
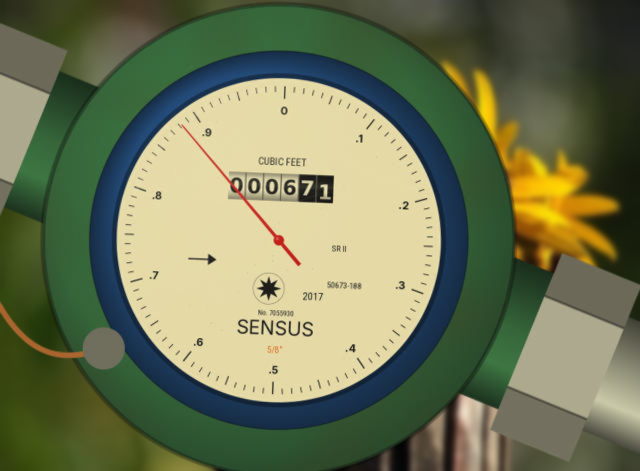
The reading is 670.88 ft³
